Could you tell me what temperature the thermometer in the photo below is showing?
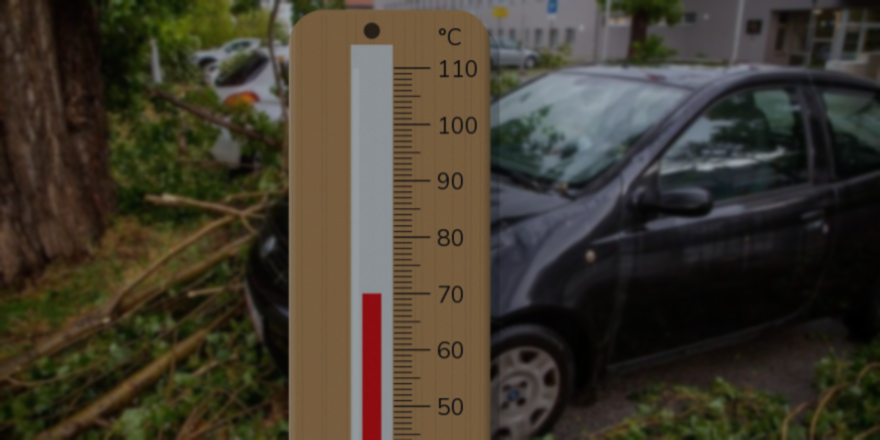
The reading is 70 °C
